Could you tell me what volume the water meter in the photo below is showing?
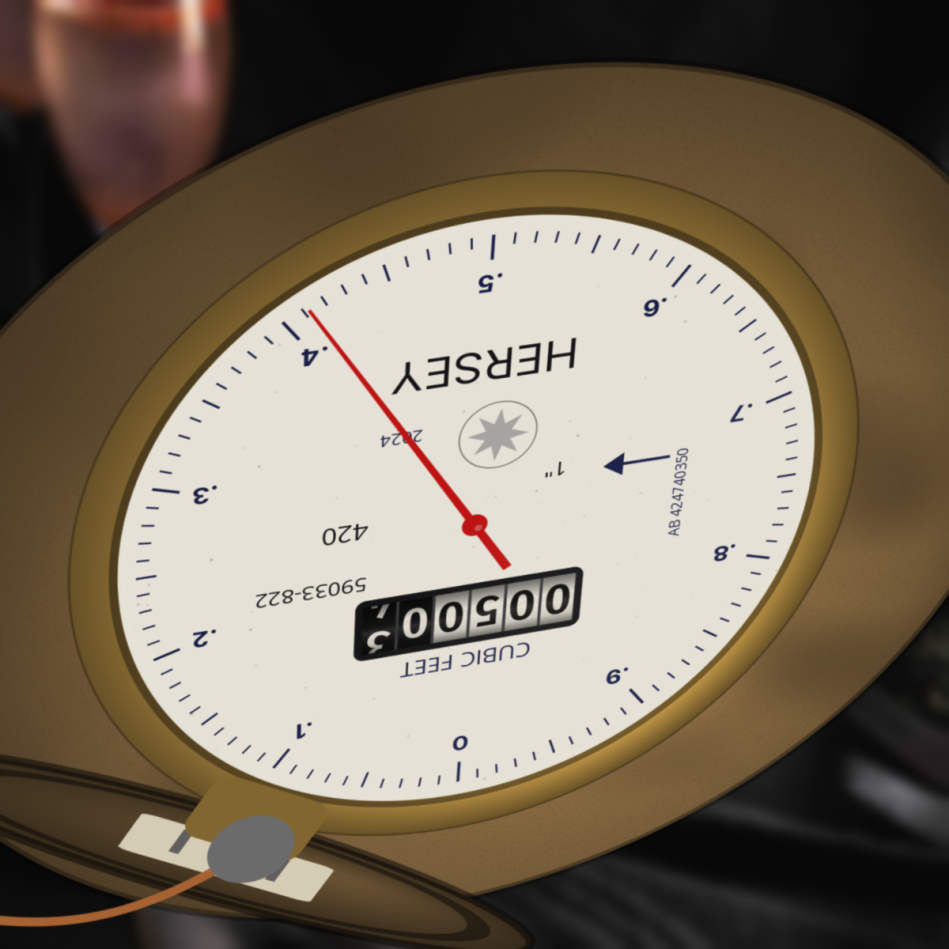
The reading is 5003.41 ft³
